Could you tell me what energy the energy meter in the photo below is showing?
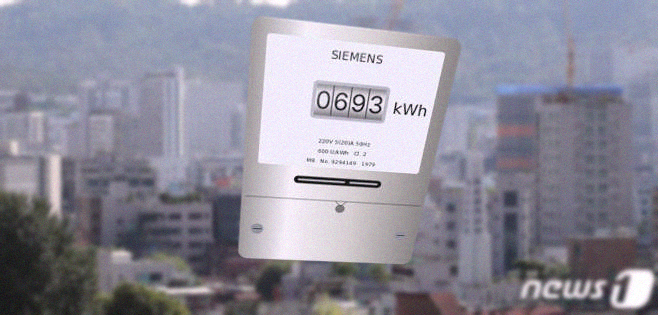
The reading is 693 kWh
